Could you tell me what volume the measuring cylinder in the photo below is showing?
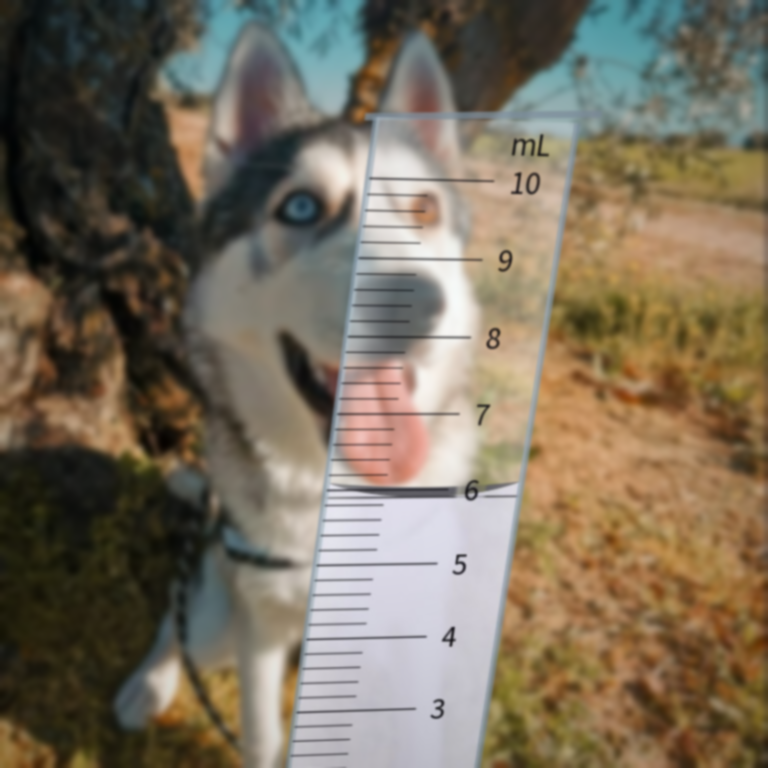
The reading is 5.9 mL
